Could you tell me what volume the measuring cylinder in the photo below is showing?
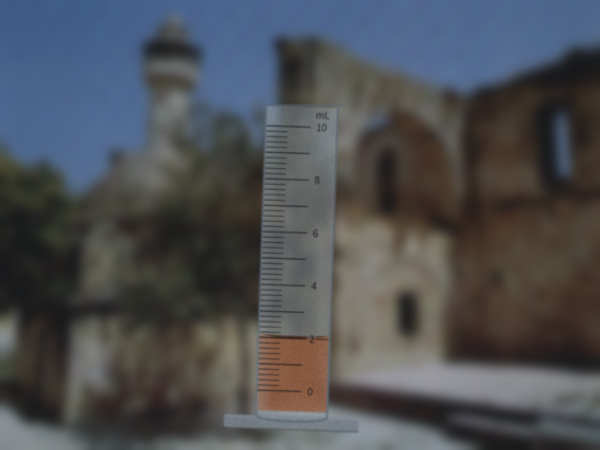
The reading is 2 mL
